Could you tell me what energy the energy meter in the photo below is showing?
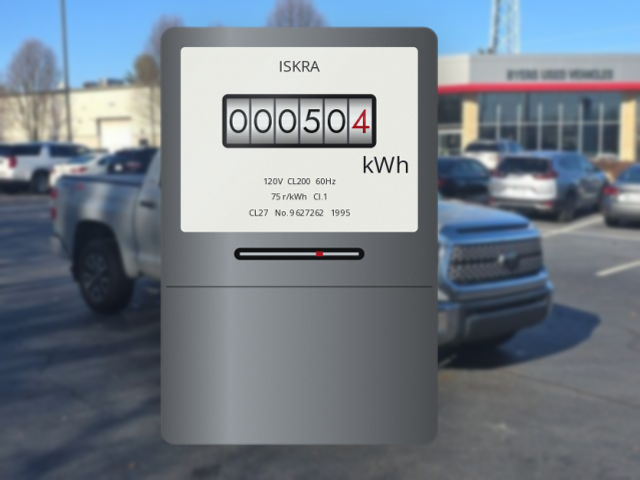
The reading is 50.4 kWh
